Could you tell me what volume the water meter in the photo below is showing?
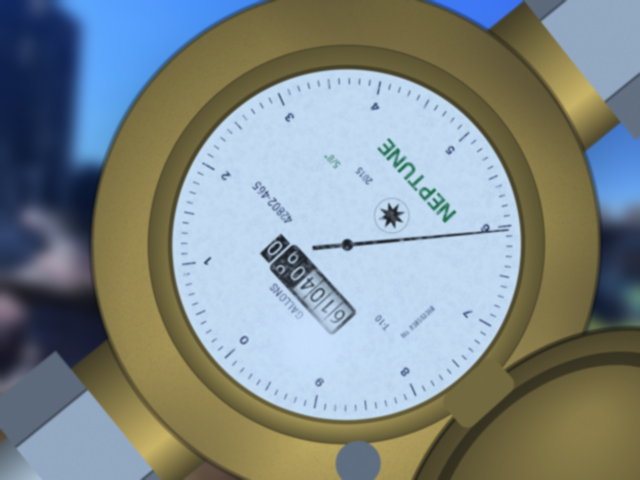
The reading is 6104086.0 gal
